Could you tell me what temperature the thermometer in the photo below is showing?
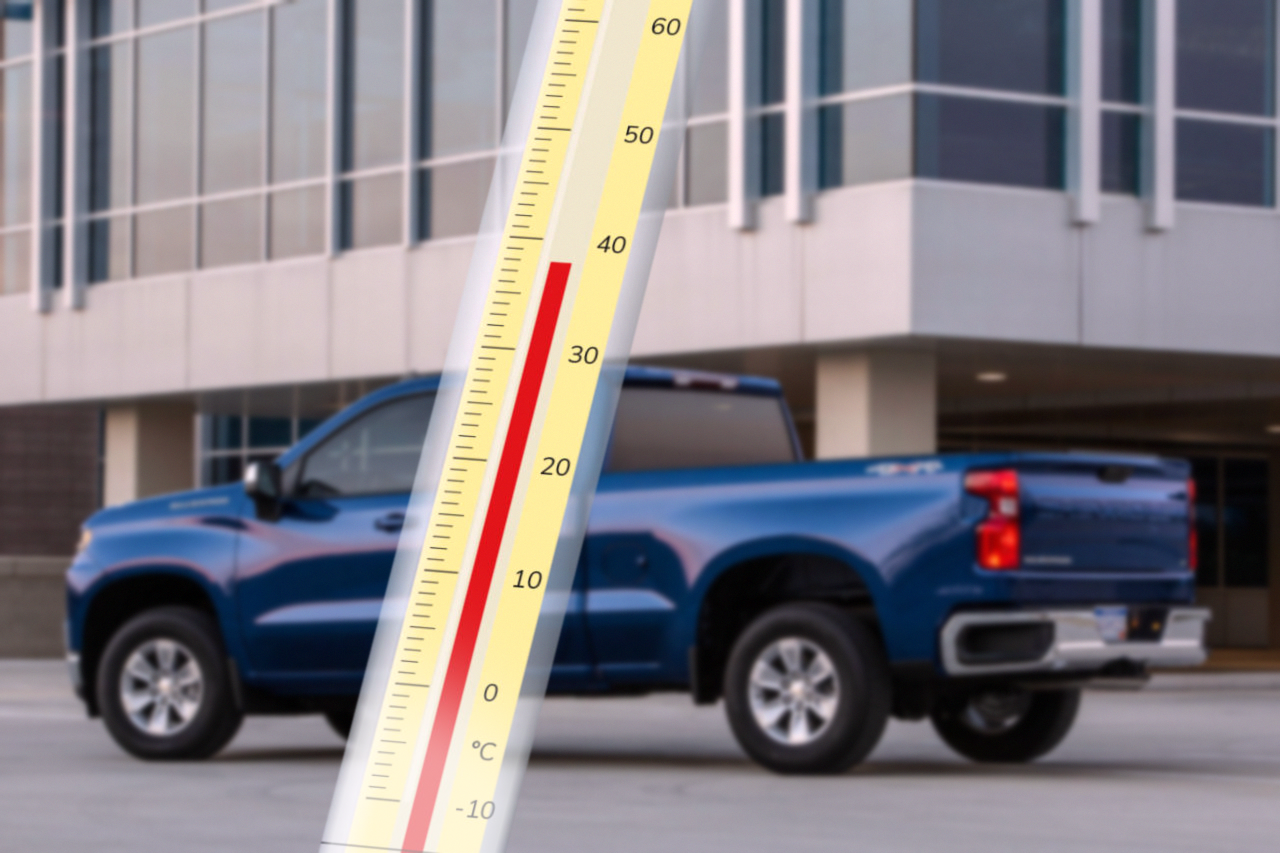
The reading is 38 °C
